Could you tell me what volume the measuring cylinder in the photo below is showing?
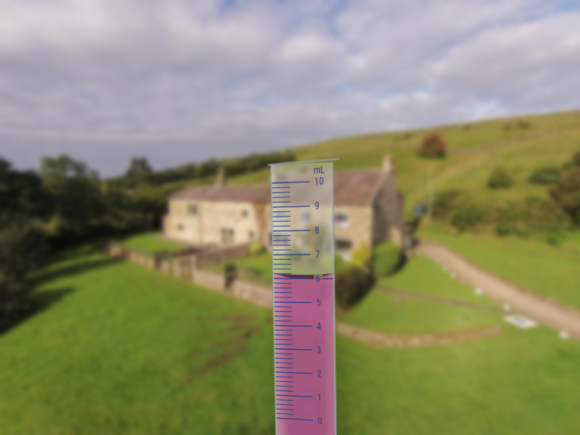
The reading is 6 mL
